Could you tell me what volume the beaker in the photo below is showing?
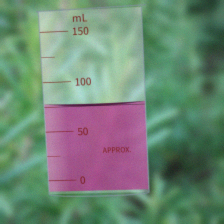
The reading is 75 mL
